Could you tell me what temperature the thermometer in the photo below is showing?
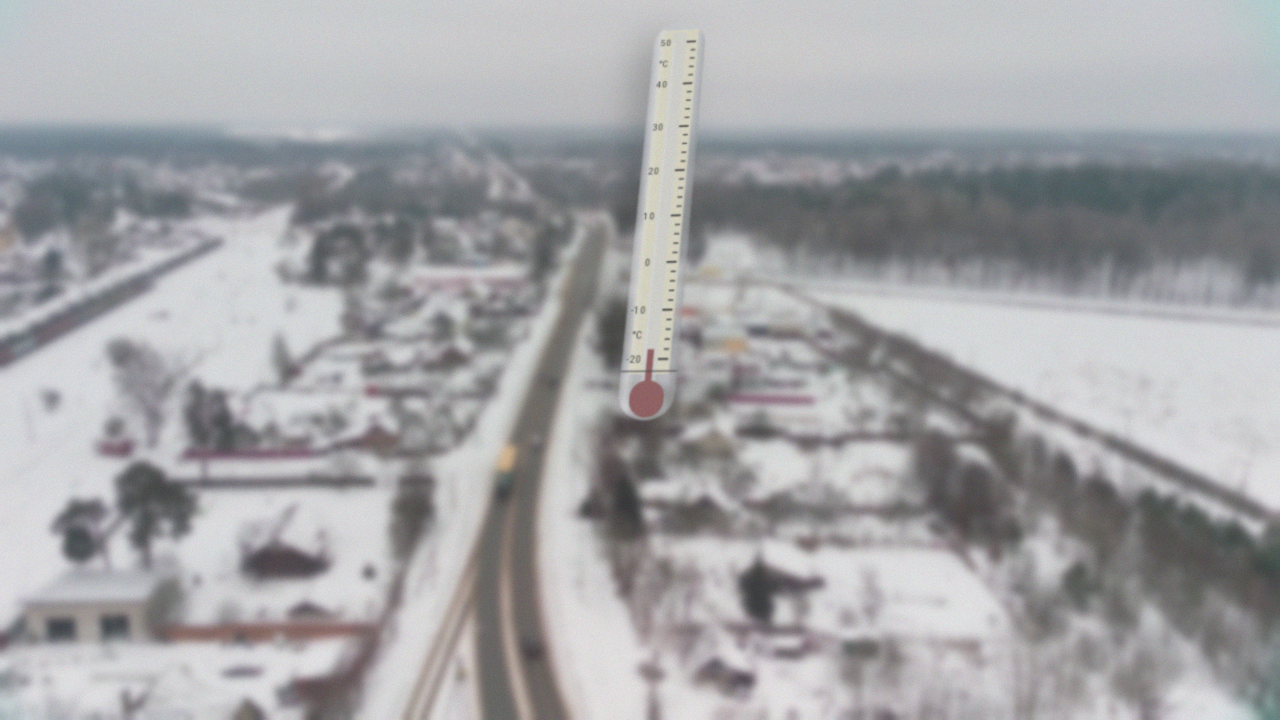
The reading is -18 °C
